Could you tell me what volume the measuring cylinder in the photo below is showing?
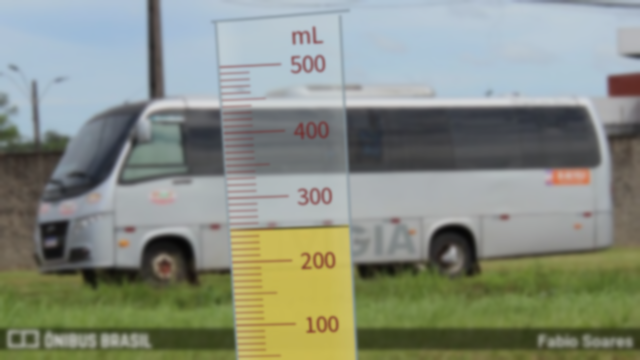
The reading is 250 mL
